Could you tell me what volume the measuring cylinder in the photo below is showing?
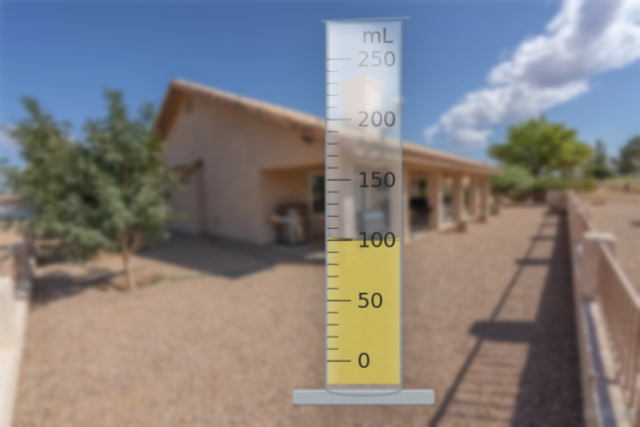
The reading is 100 mL
